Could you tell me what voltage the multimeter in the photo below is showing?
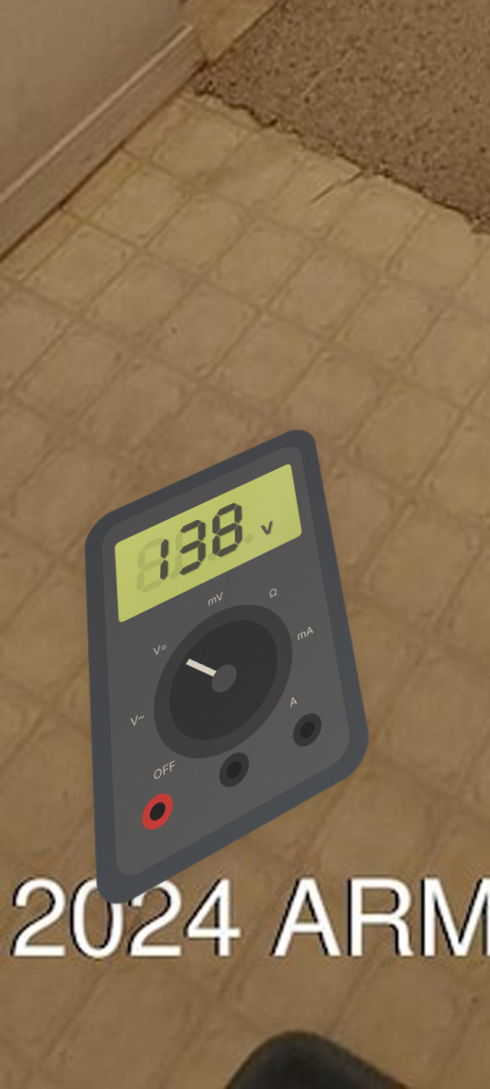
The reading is 138 V
